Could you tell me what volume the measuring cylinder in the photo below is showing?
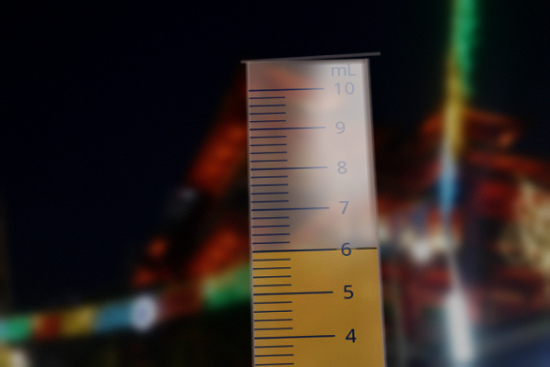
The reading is 6 mL
